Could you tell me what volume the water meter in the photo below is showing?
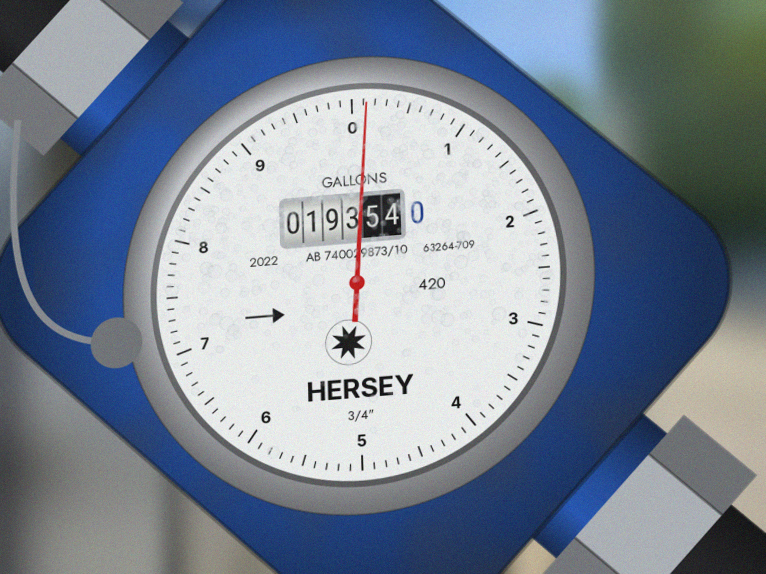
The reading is 193540.1 gal
